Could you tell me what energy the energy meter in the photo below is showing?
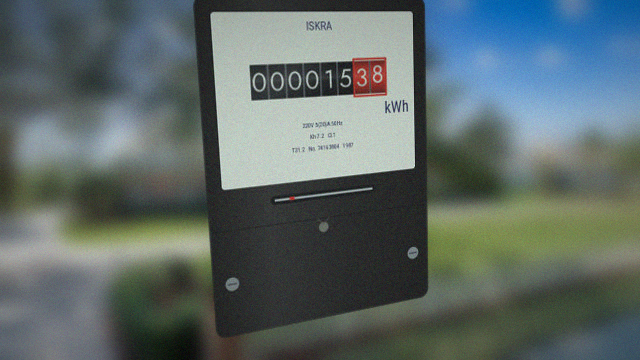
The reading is 15.38 kWh
